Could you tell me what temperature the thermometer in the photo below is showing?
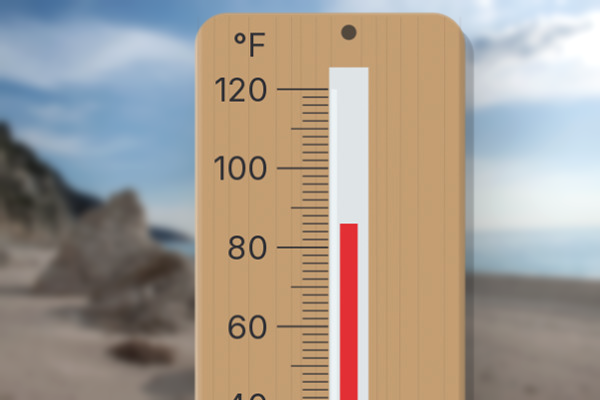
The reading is 86 °F
